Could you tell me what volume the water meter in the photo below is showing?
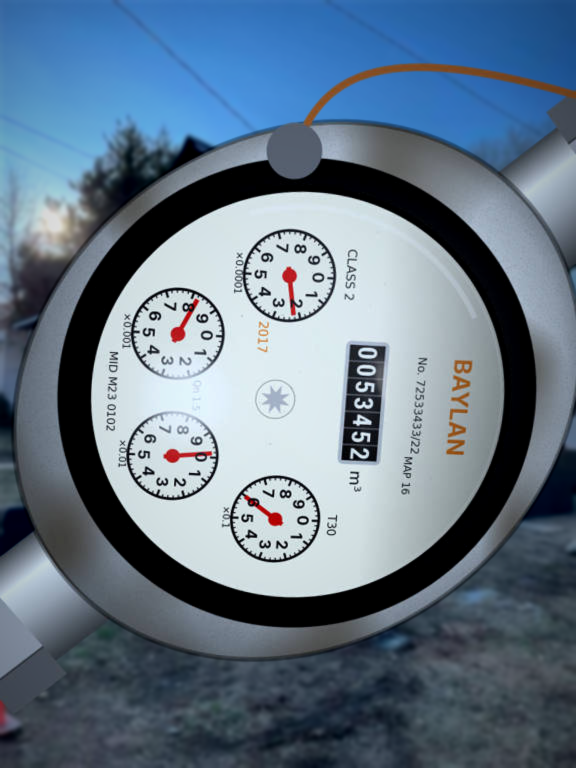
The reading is 53452.5982 m³
